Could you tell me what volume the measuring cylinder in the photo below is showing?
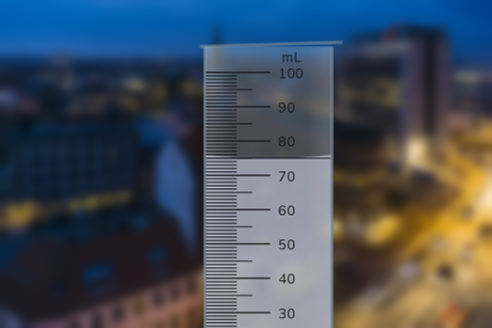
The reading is 75 mL
